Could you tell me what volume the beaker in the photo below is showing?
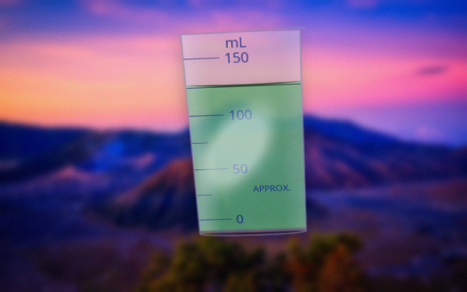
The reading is 125 mL
